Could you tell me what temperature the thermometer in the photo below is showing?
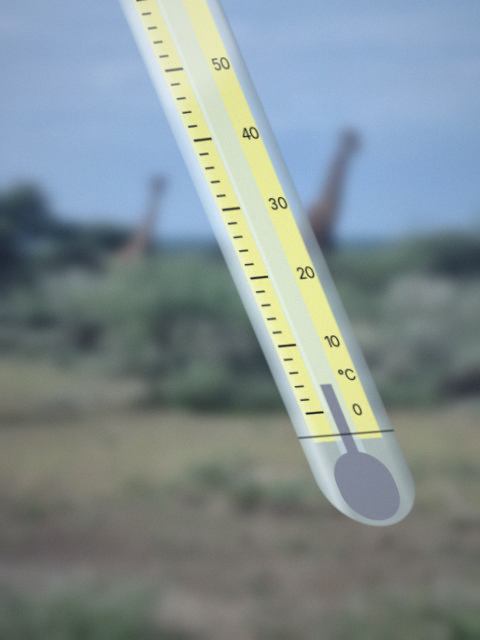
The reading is 4 °C
